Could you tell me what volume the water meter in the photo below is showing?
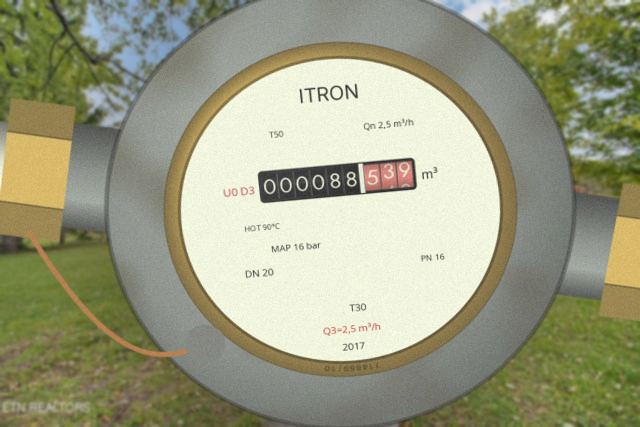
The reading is 88.539 m³
